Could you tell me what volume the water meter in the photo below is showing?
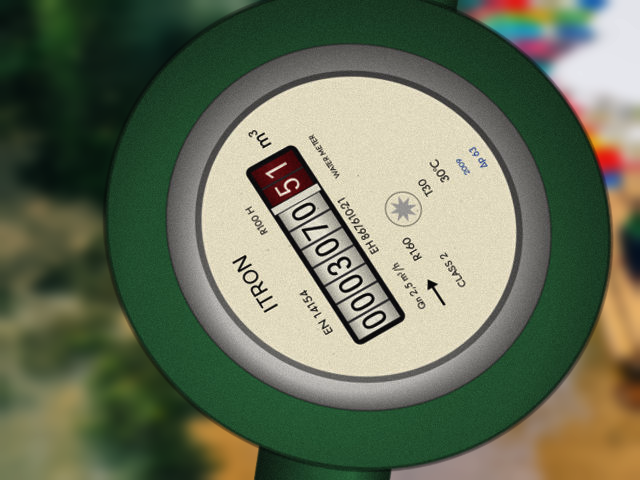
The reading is 3070.51 m³
